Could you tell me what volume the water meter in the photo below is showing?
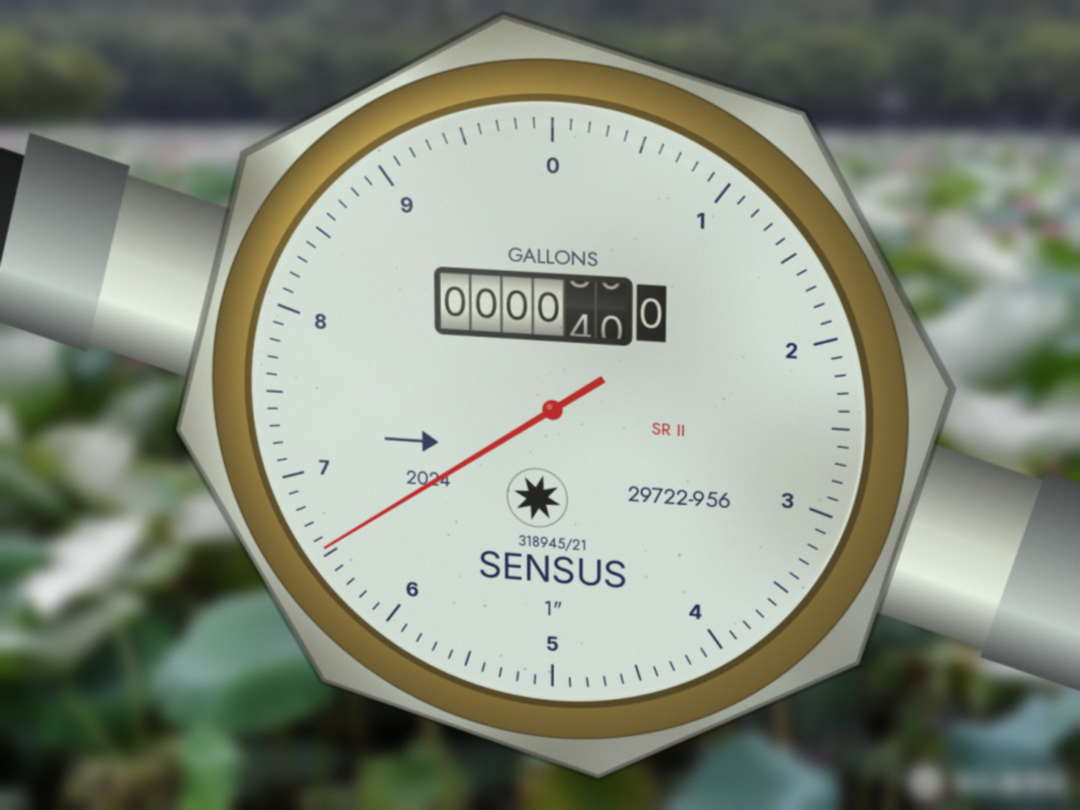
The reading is 396.5 gal
